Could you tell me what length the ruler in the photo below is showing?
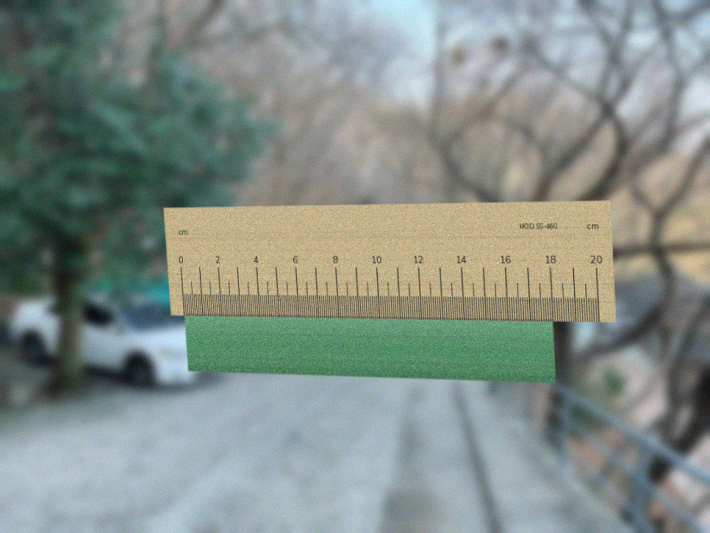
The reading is 18 cm
